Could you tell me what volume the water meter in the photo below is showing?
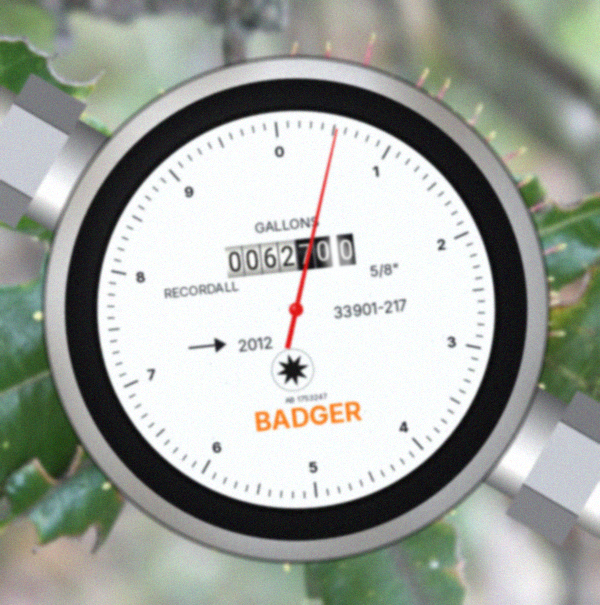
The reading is 62700.5 gal
